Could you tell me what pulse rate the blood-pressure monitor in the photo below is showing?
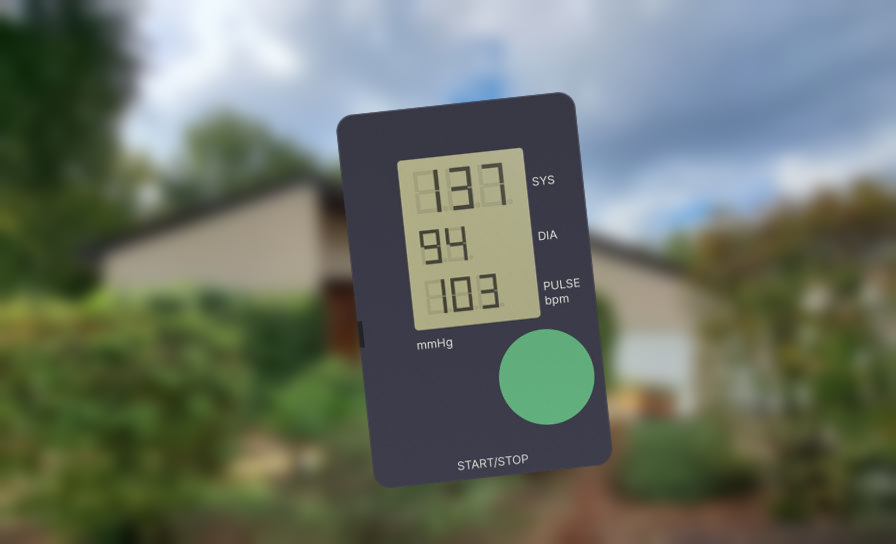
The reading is 103 bpm
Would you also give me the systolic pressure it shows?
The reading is 137 mmHg
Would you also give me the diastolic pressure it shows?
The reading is 94 mmHg
